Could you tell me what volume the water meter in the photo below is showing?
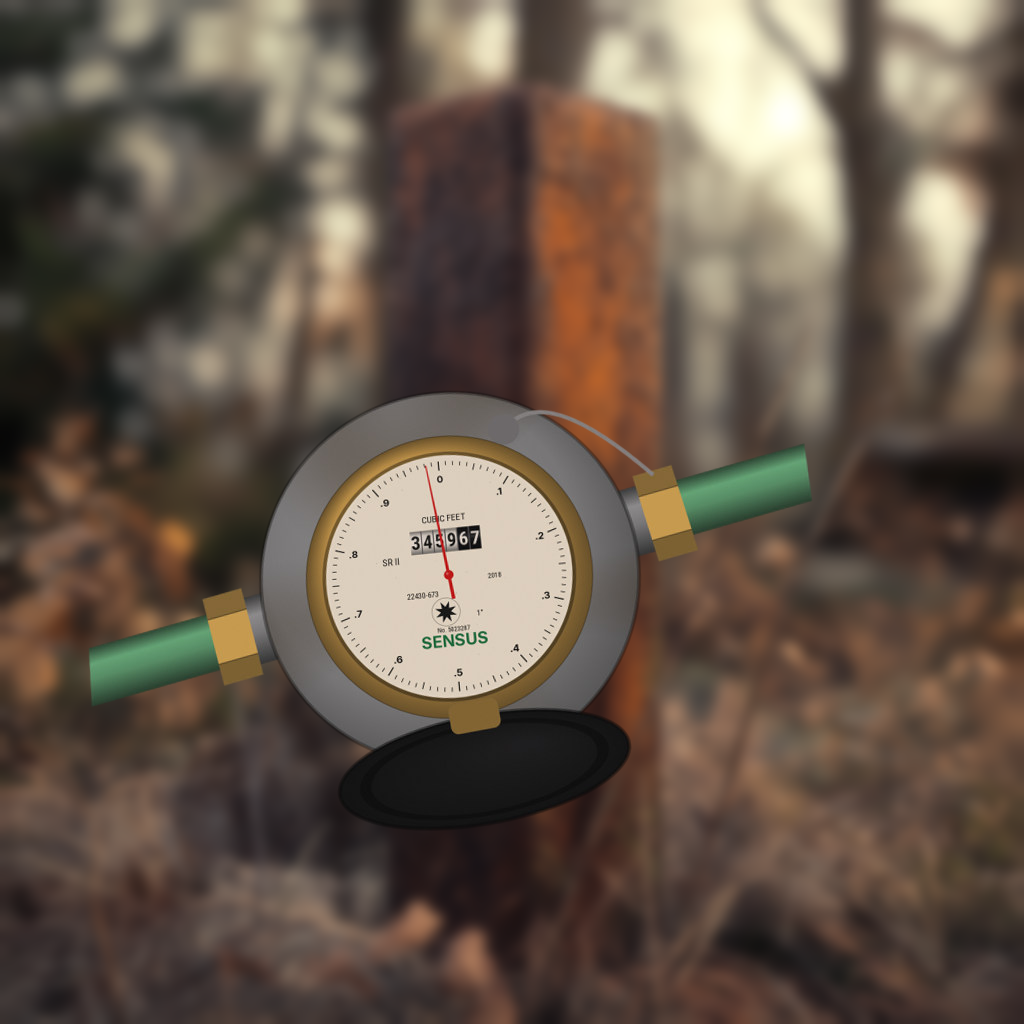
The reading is 345966.98 ft³
